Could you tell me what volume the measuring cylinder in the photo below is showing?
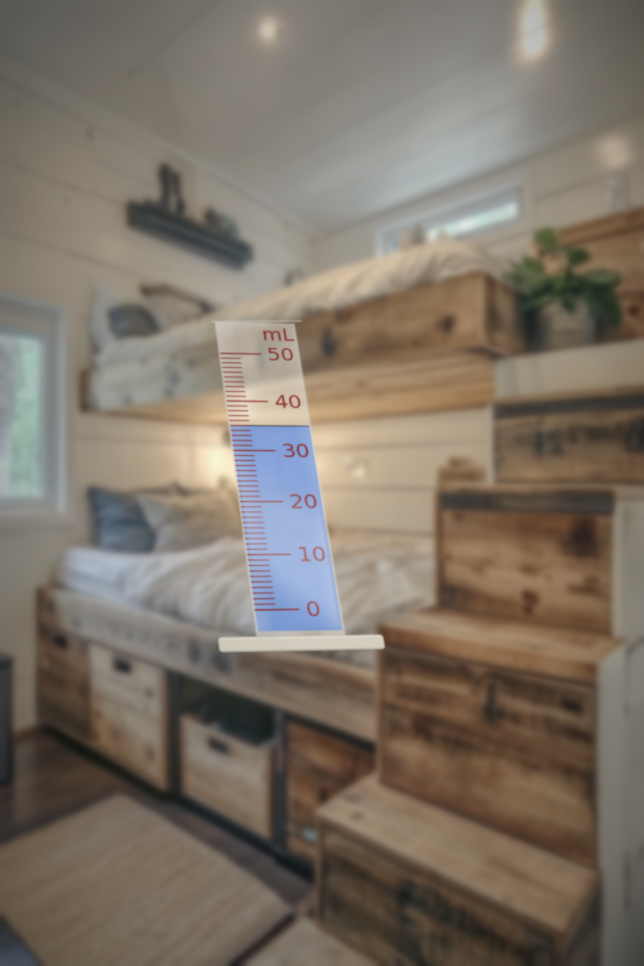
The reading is 35 mL
